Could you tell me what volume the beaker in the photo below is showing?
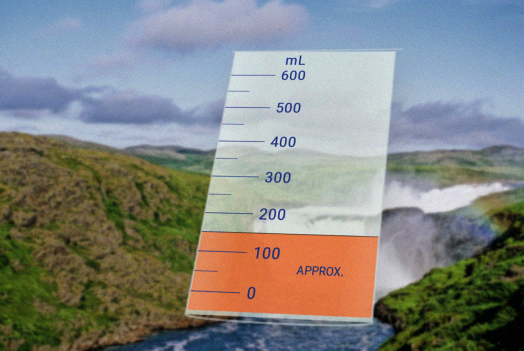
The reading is 150 mL
